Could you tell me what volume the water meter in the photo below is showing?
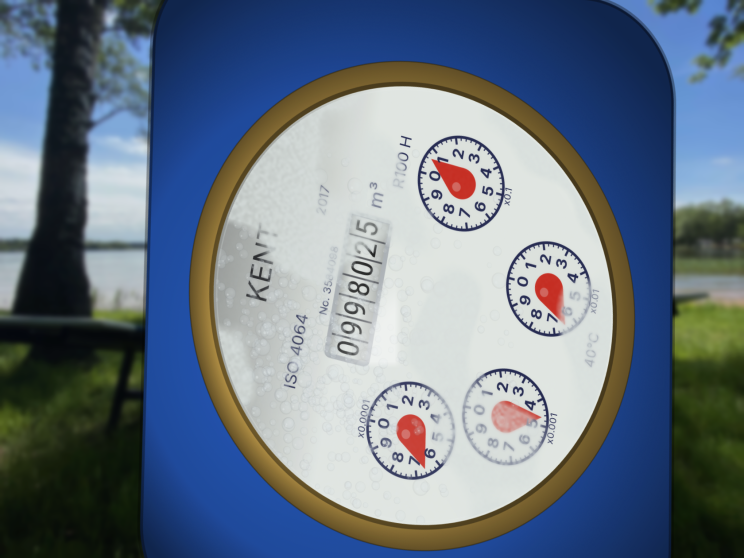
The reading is 998025.0646 m³
